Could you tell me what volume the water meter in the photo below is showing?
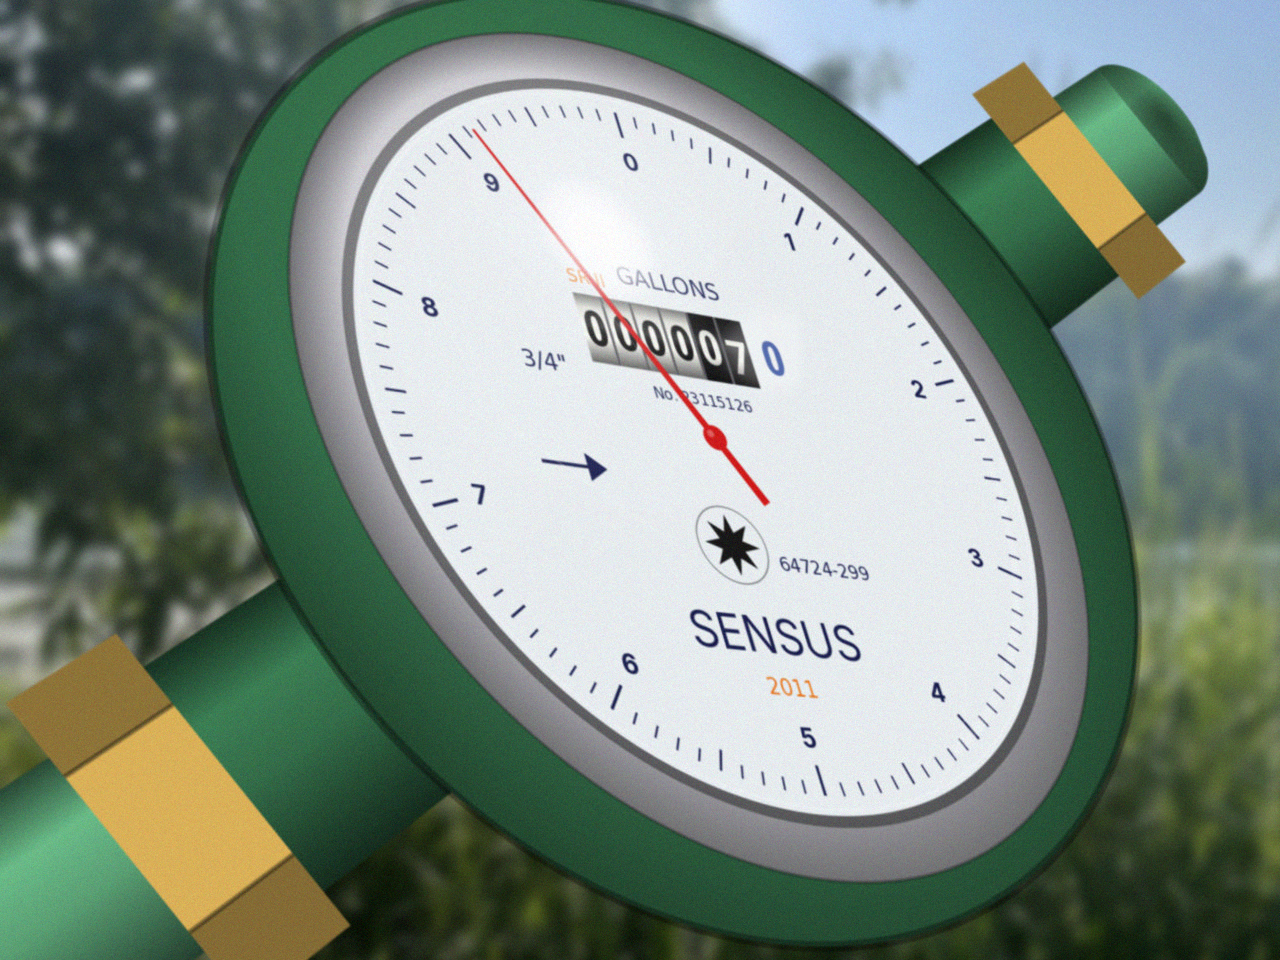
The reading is 69.1 gal
